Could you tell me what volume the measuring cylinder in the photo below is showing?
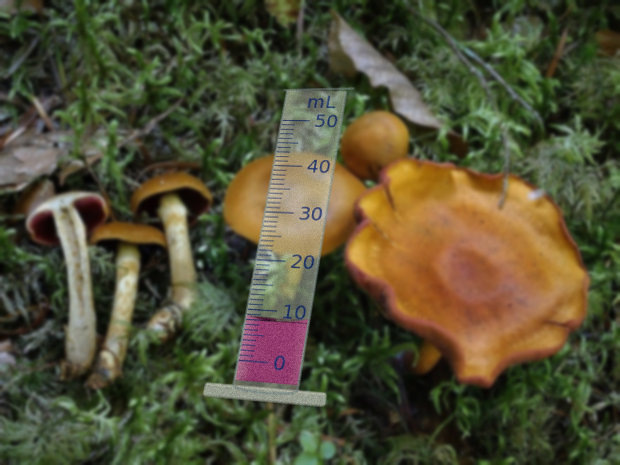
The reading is 8 mL
